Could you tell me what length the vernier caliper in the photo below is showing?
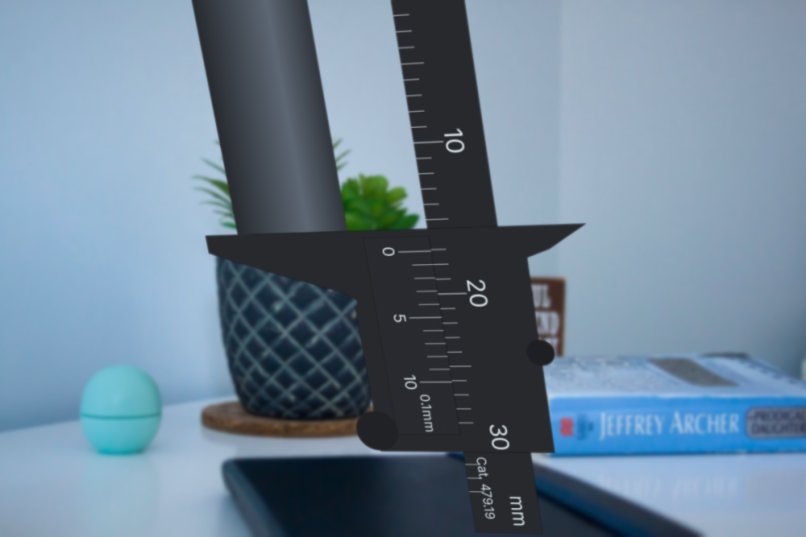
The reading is 17.1 mm
